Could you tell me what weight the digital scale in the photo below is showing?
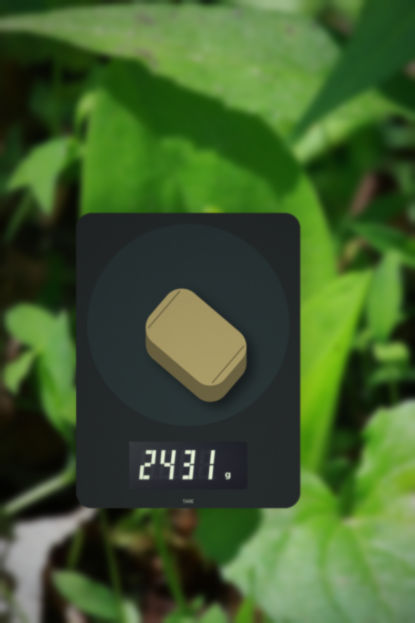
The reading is 2431 g
